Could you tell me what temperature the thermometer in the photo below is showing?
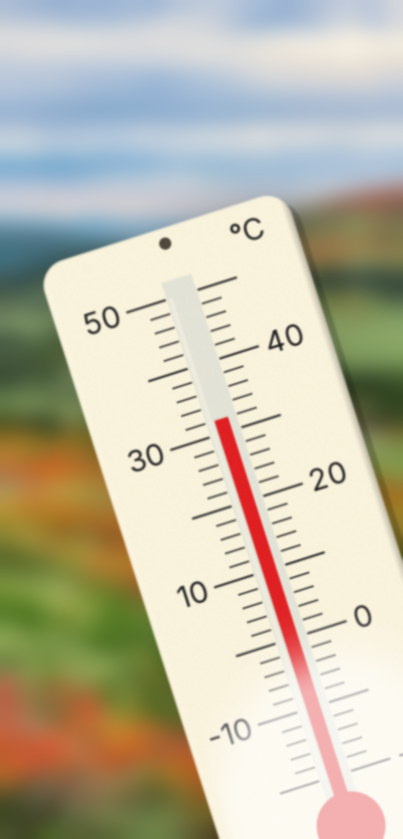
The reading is 32 °C
